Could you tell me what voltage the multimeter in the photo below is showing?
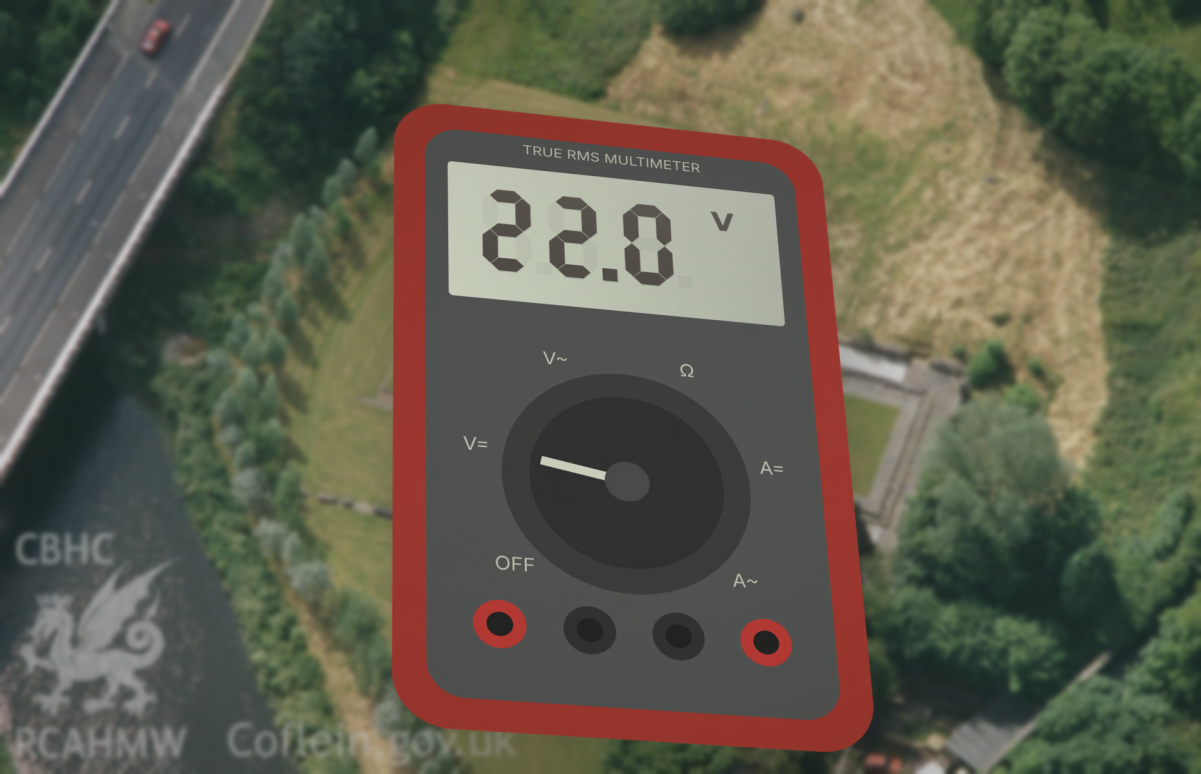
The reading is 22.0 V
